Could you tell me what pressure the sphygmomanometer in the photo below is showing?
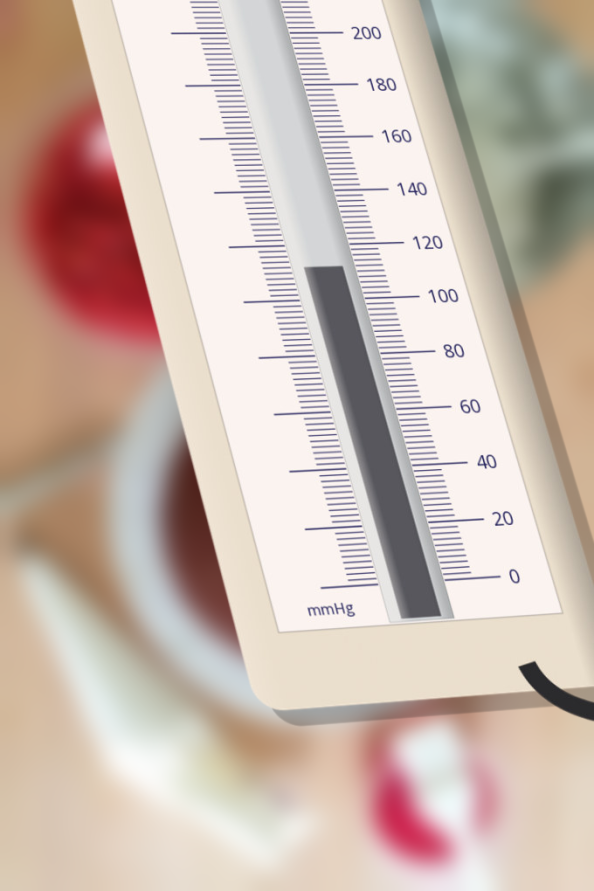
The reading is 112 mmHg
